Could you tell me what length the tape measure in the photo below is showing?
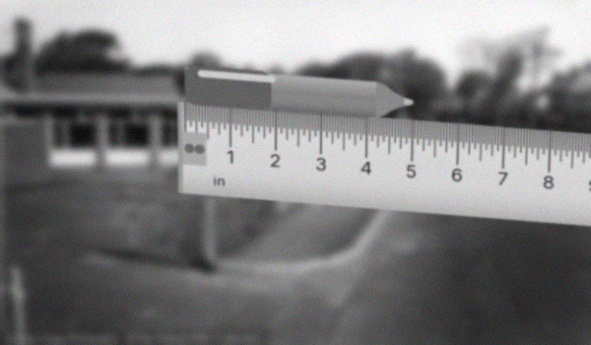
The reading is 5 in
